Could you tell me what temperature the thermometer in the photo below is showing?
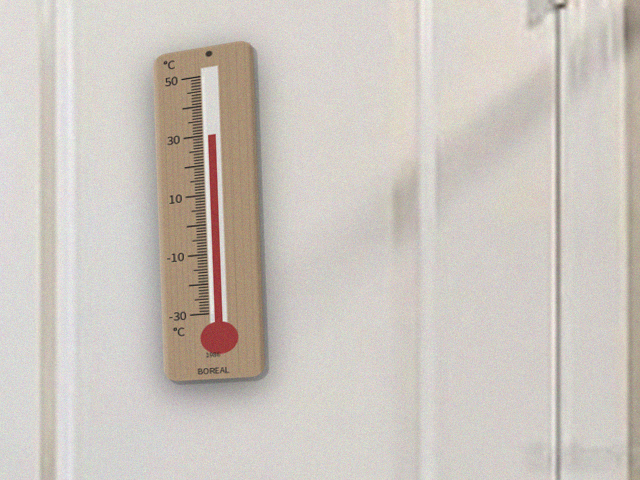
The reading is 30 °C
